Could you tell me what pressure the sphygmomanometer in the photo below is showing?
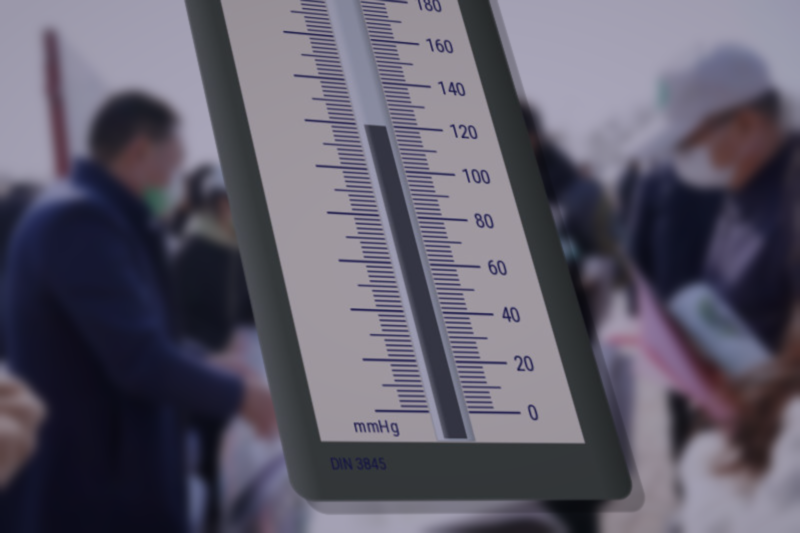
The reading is 120 mmHg
